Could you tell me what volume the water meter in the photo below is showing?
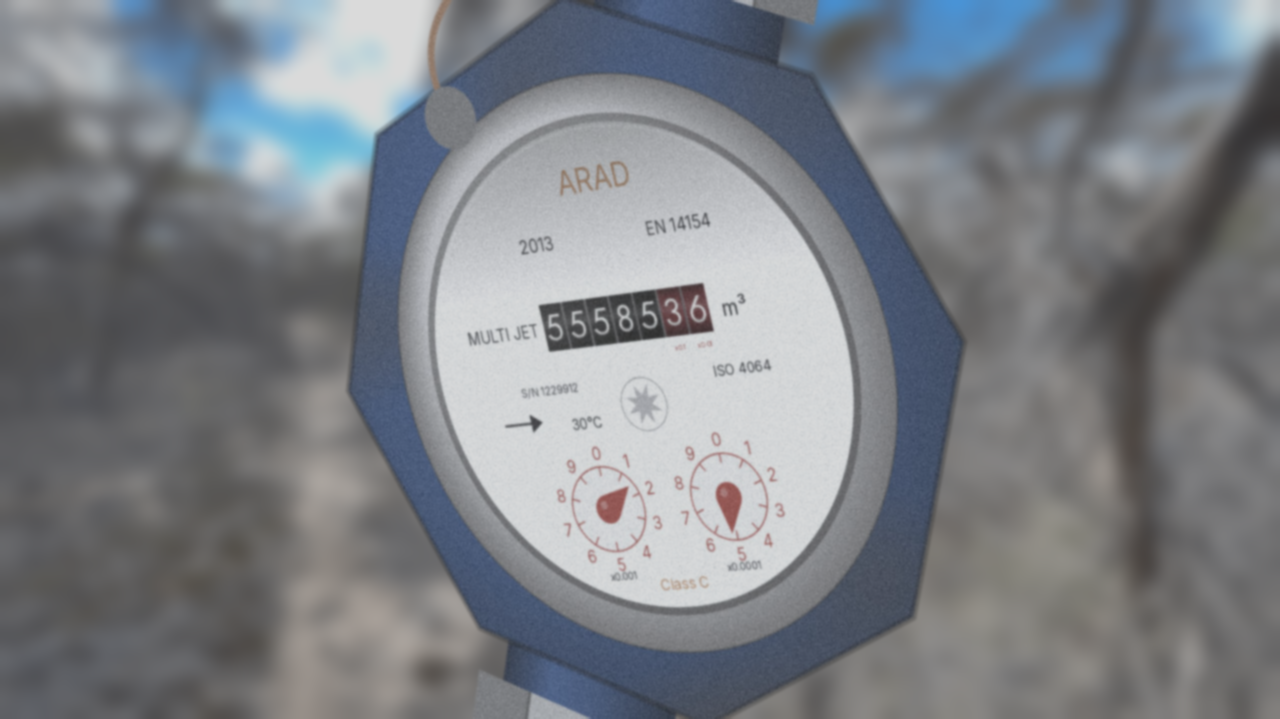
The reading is 55585.3615 m³
